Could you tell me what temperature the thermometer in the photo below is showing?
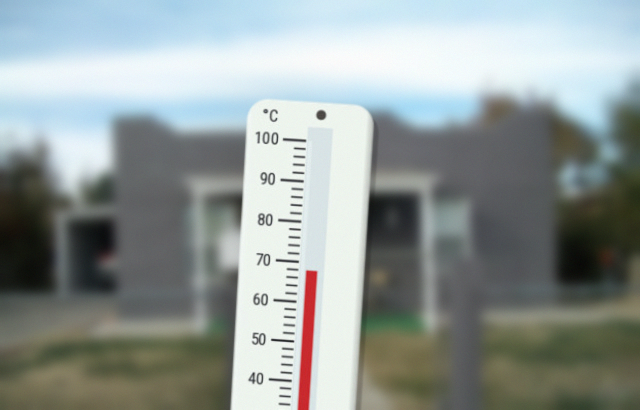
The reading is 68 °C
